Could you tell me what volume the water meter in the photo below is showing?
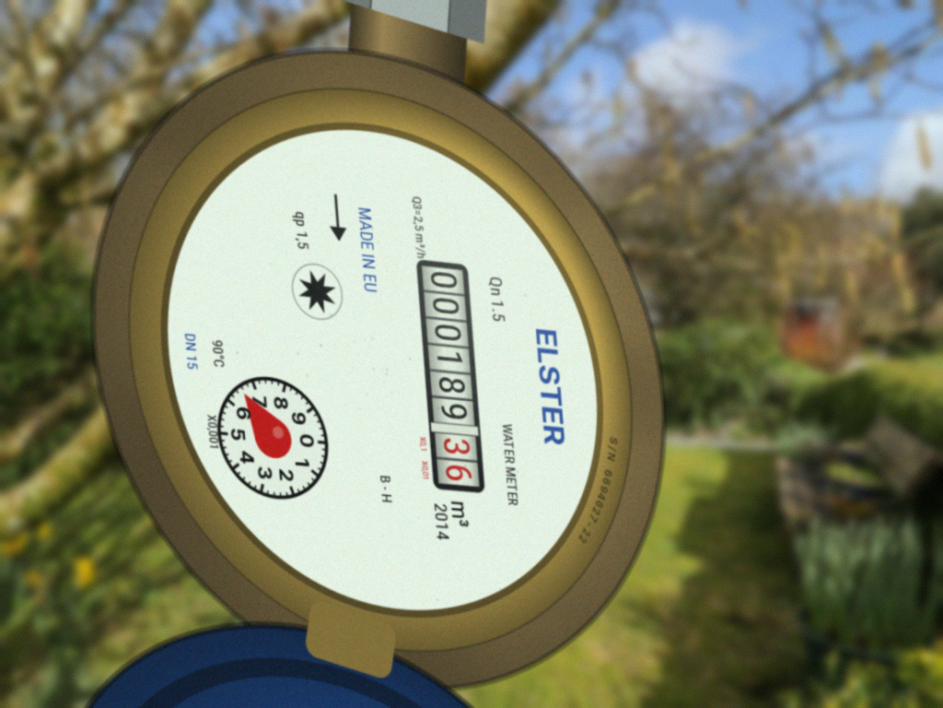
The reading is 189.366 m³
